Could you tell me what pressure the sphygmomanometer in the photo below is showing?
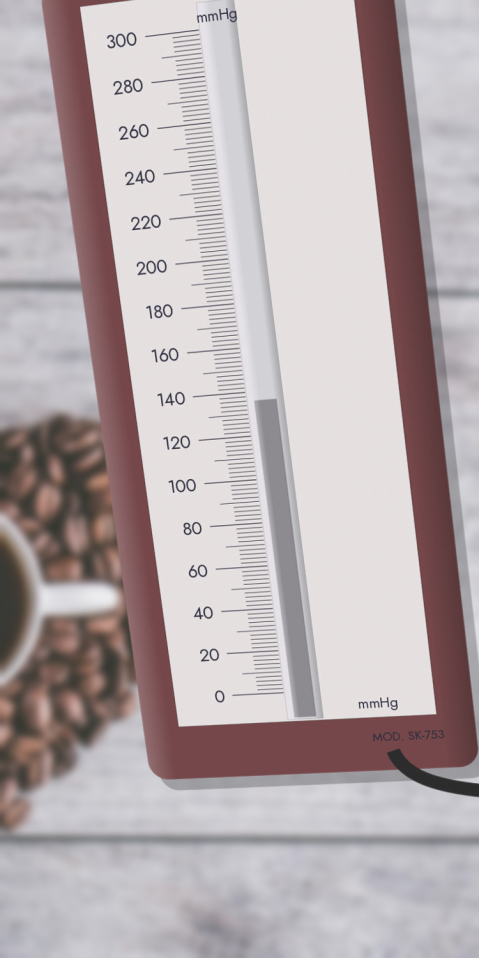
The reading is 136 mmHg
